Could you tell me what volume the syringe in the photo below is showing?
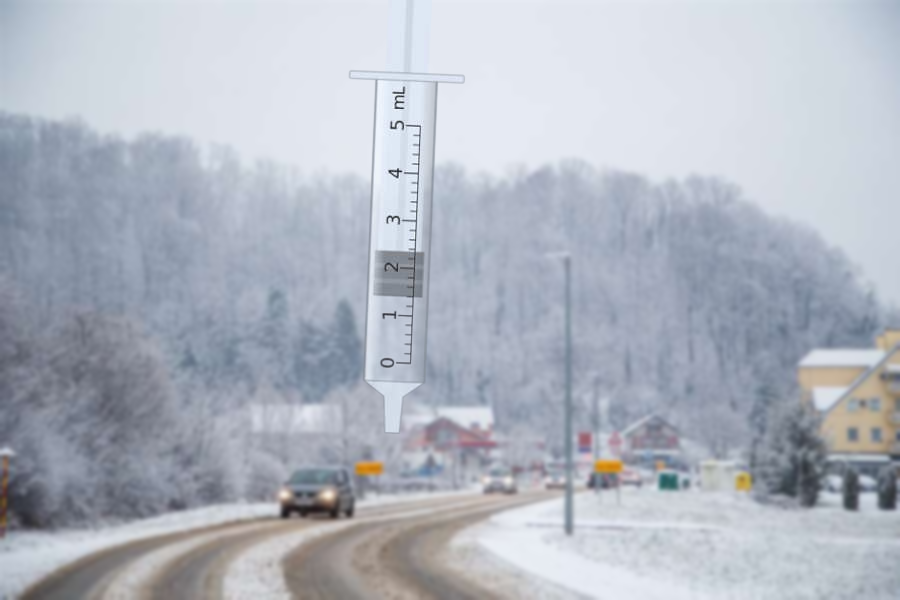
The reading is 1.4 mL
